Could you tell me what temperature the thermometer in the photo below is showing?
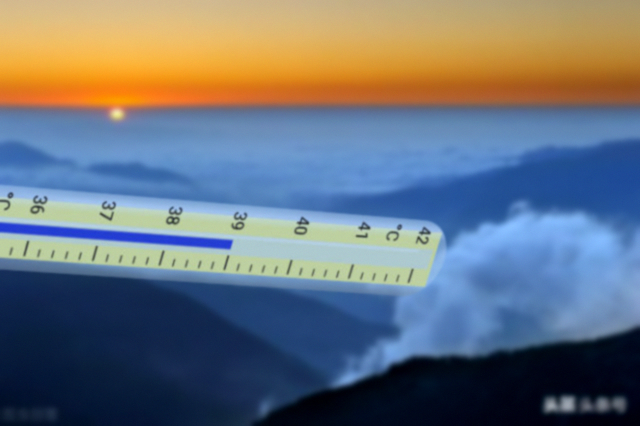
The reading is 39 °C
